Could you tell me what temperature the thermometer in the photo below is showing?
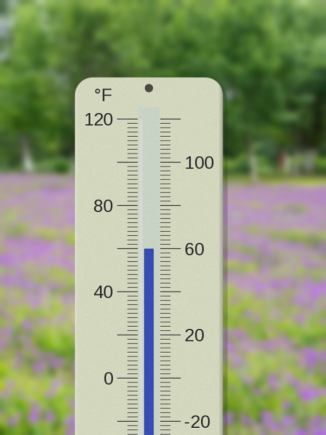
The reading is 60 °F
